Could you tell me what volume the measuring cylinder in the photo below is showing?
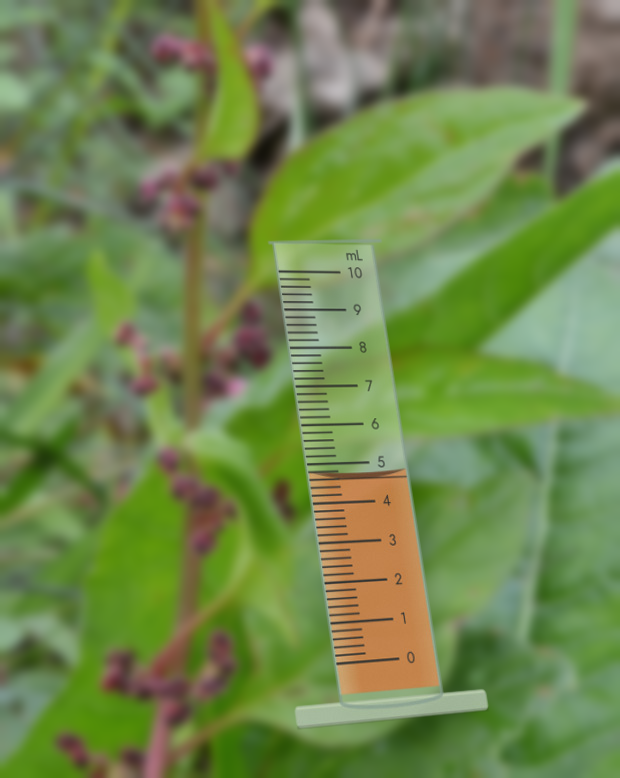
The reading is 4.6 mL
